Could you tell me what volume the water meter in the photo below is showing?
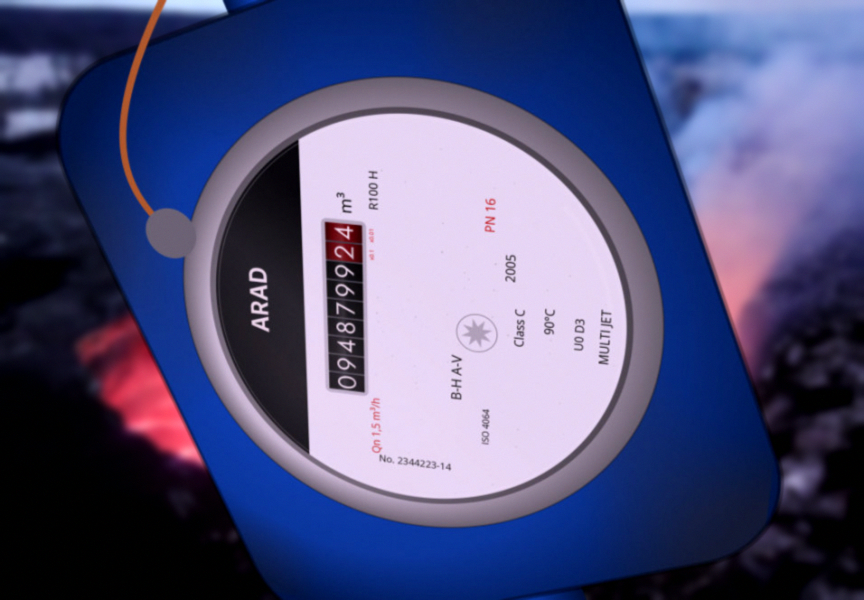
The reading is 948799.24 m³
